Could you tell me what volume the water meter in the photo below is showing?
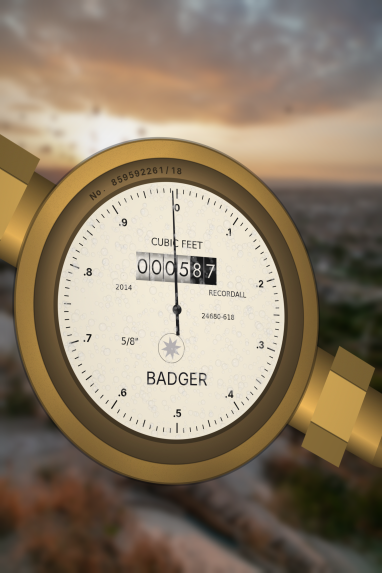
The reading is 586.99 ft³
